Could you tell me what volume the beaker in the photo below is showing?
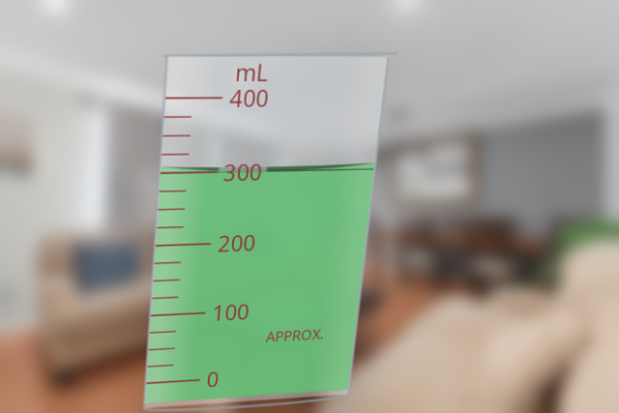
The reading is 300 mL
